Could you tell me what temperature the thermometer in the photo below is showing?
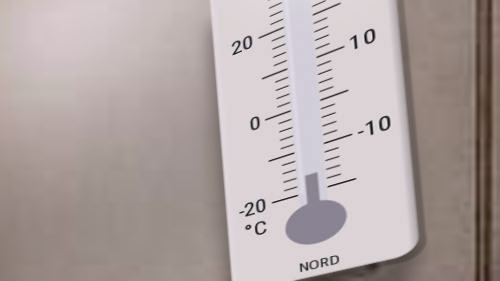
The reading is -16 °C
